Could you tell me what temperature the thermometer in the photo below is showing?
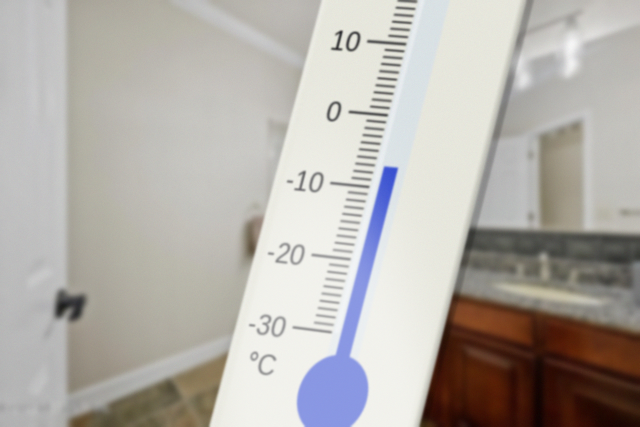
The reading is -7 °C
